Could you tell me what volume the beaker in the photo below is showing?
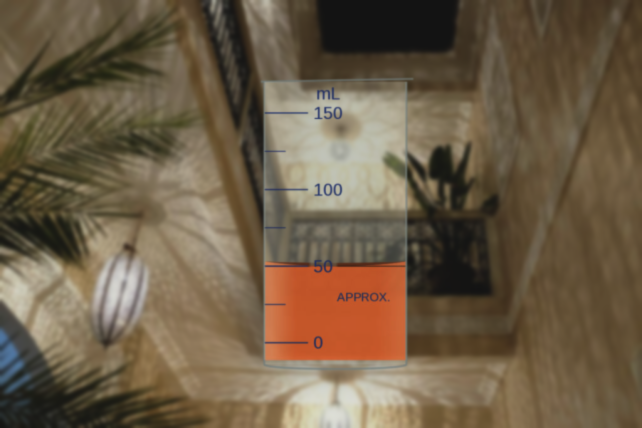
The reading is 50 mL
